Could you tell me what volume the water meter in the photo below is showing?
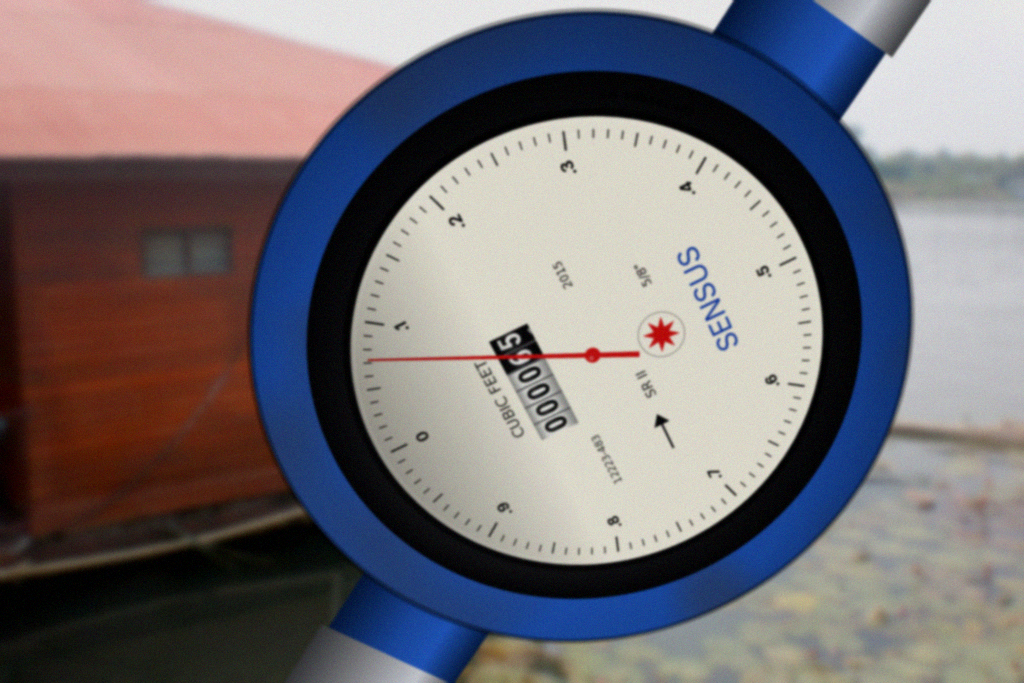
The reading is 65.07 ft³
